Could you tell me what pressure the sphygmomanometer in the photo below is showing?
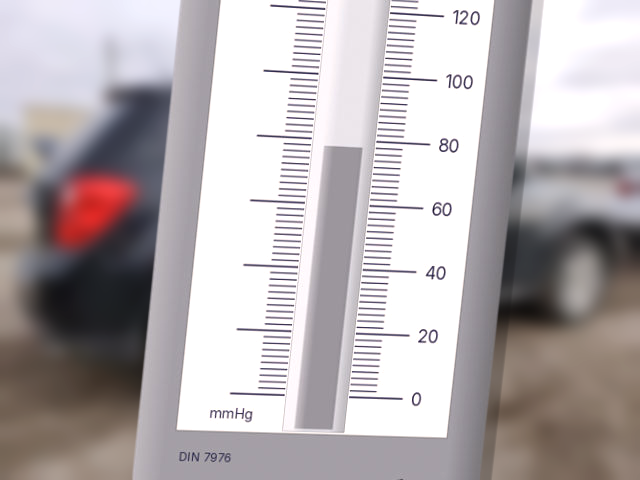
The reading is 78 mmHg
